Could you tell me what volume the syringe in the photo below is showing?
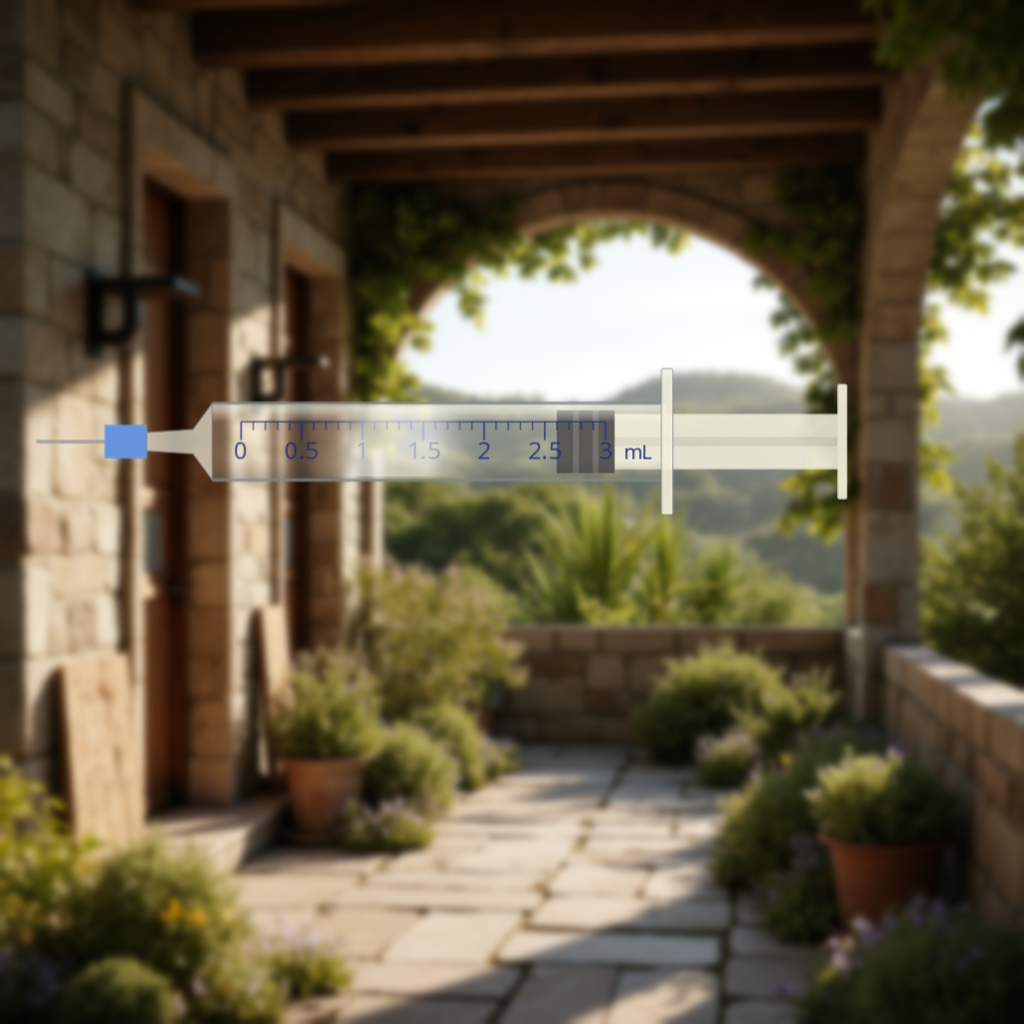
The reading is 2.6 mL
